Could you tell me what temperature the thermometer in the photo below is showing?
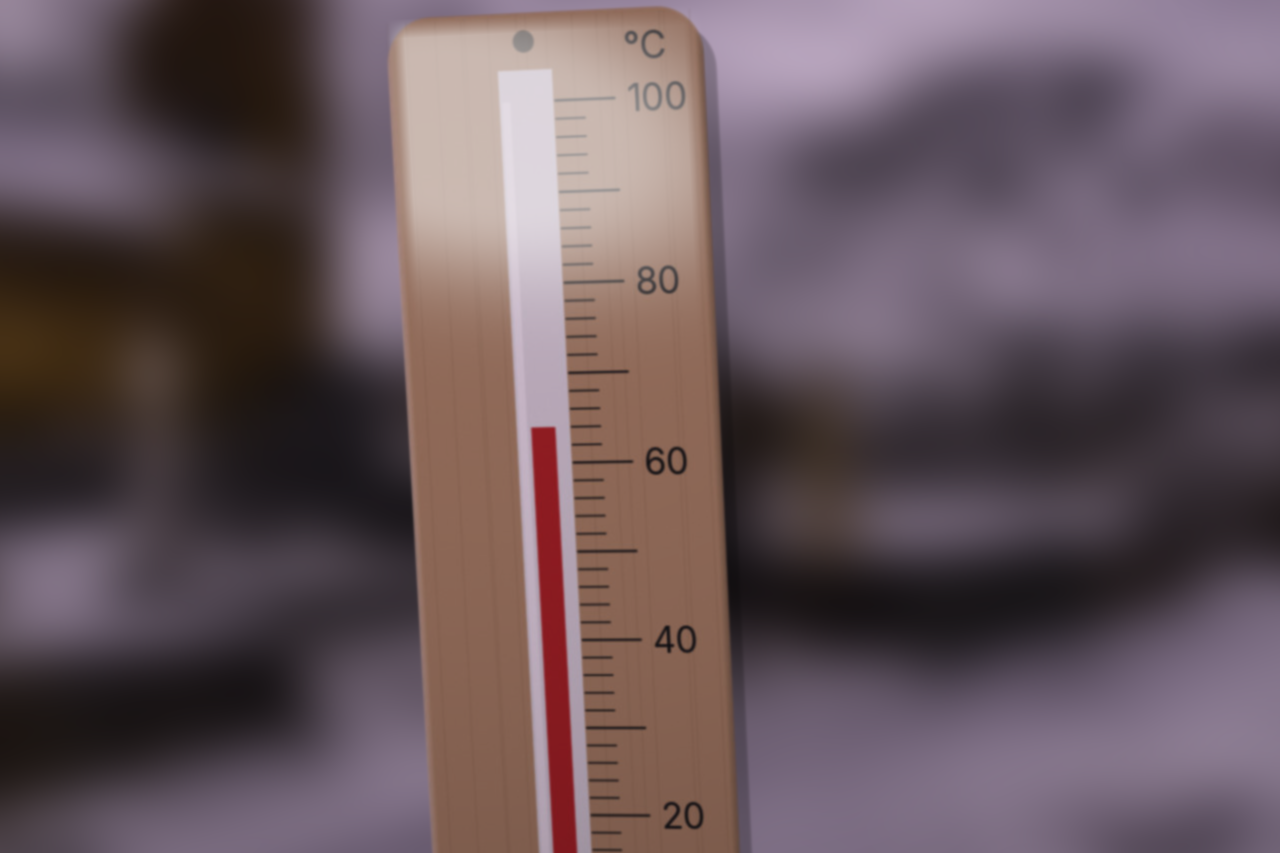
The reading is 64 °C
